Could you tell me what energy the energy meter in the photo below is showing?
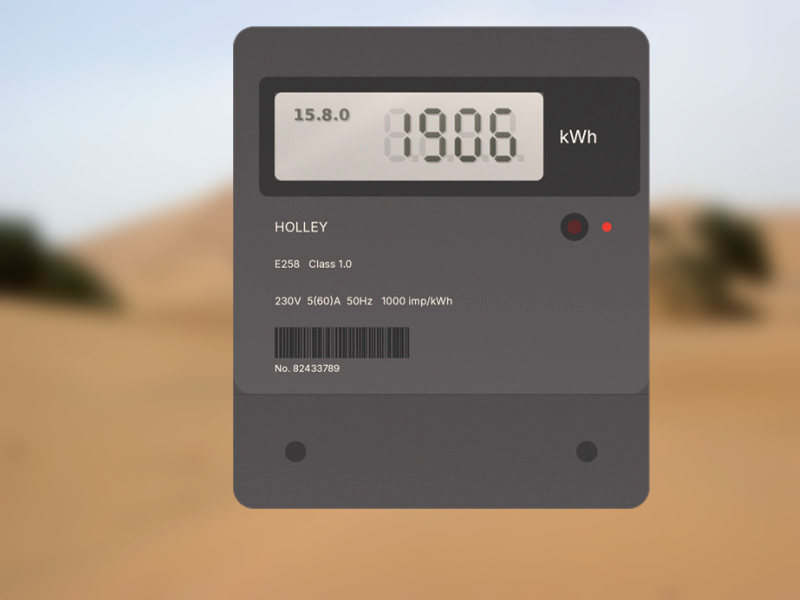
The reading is 1906 kWh
